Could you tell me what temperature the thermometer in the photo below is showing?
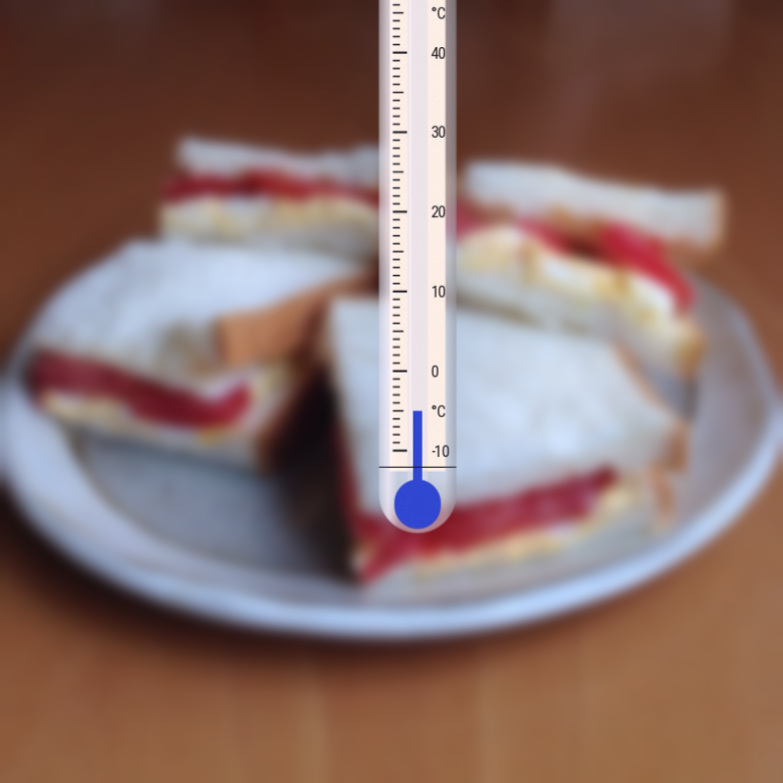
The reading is -5 °C
